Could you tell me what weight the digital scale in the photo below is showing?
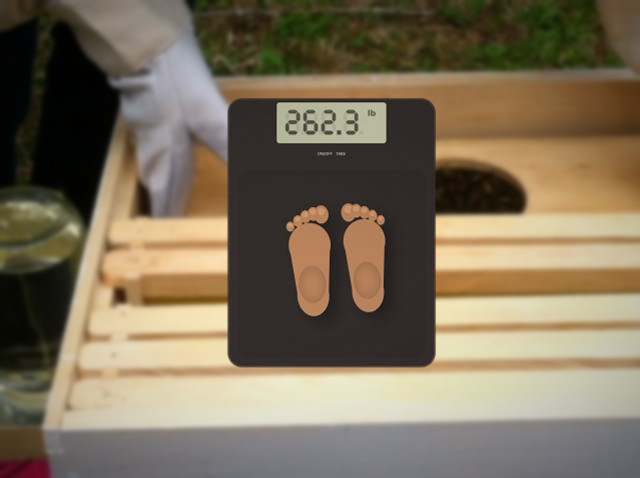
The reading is 262.3 lb
